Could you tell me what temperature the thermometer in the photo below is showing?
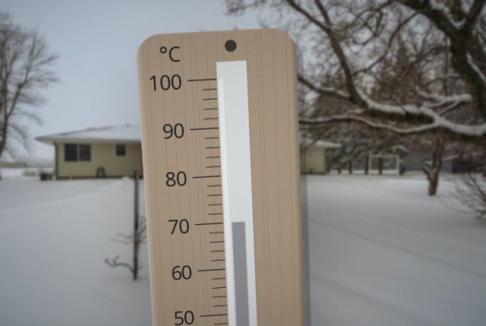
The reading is 70 °C
